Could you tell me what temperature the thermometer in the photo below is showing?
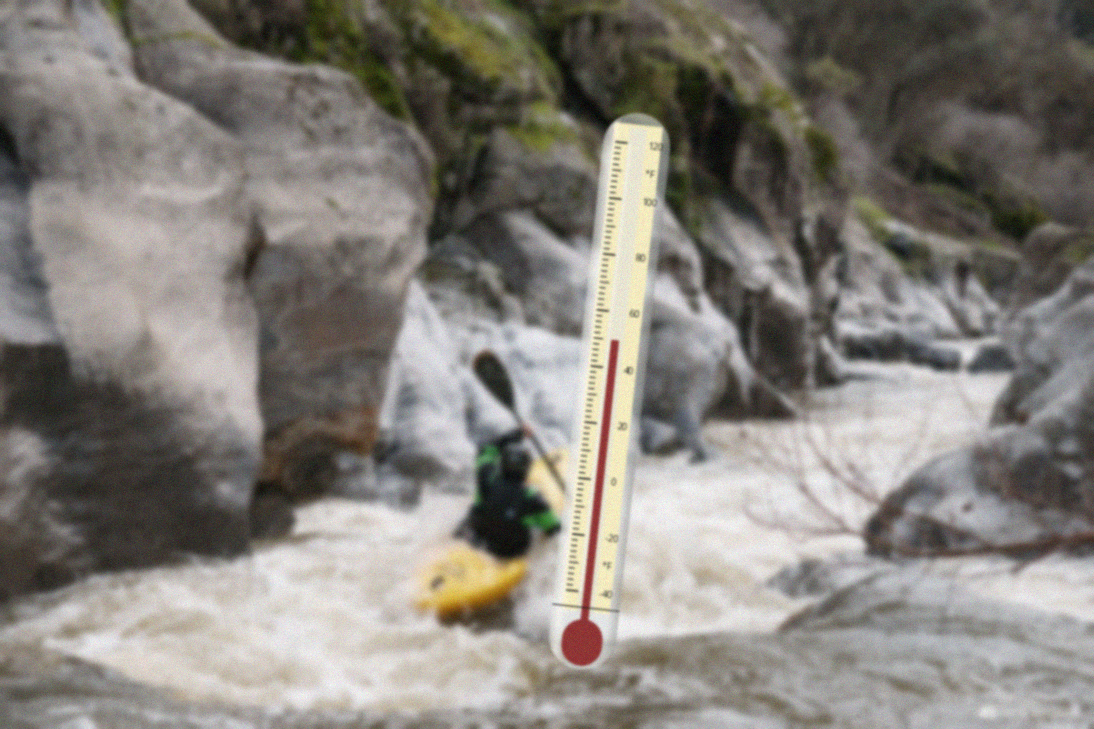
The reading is 50 °F
